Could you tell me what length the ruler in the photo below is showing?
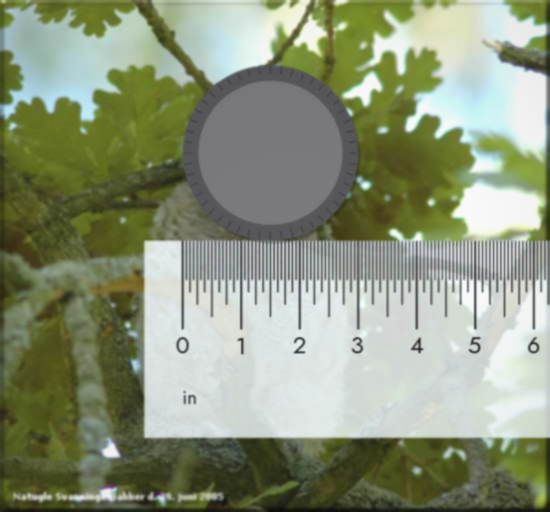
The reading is 3 in
